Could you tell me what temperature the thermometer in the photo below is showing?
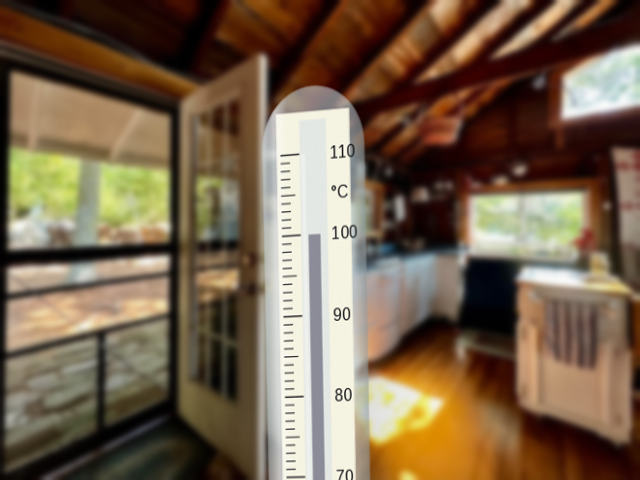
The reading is 100 °C
